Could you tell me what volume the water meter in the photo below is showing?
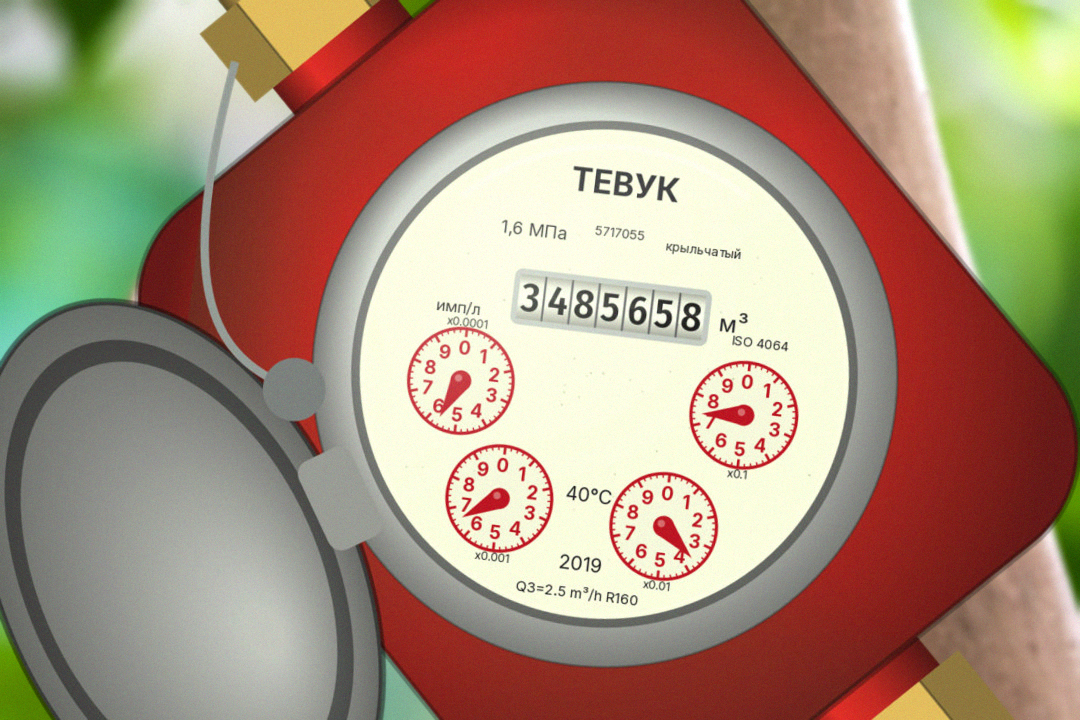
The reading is 3485658.7365 m³
